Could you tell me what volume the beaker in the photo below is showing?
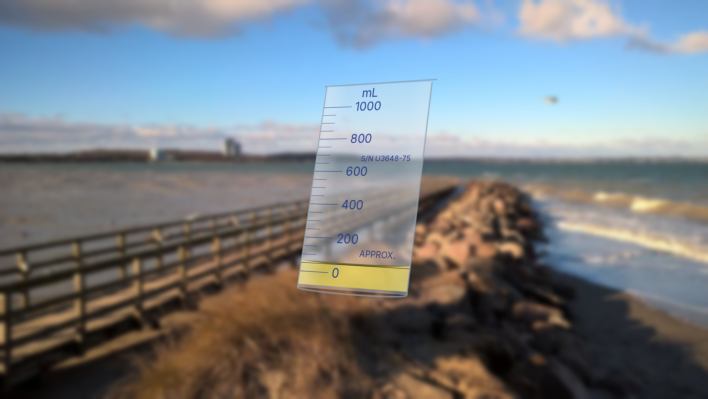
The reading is 50 mL
